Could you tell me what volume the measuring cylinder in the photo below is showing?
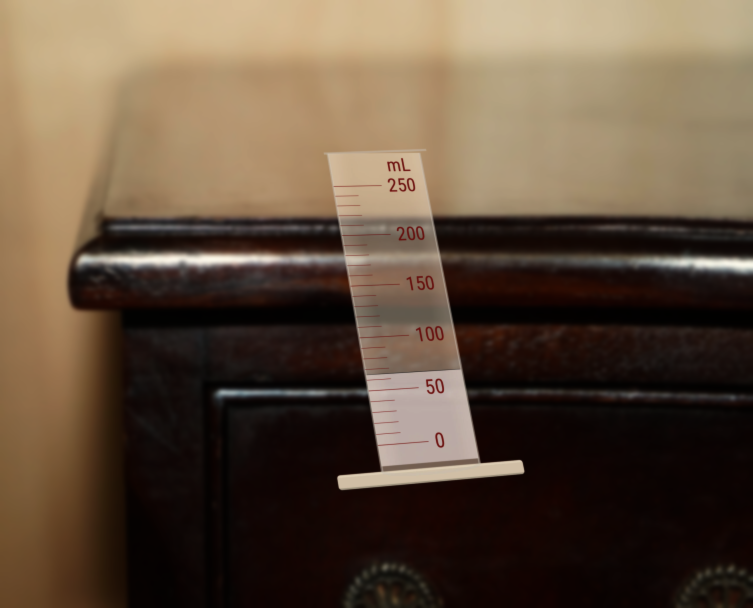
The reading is 65 mL
